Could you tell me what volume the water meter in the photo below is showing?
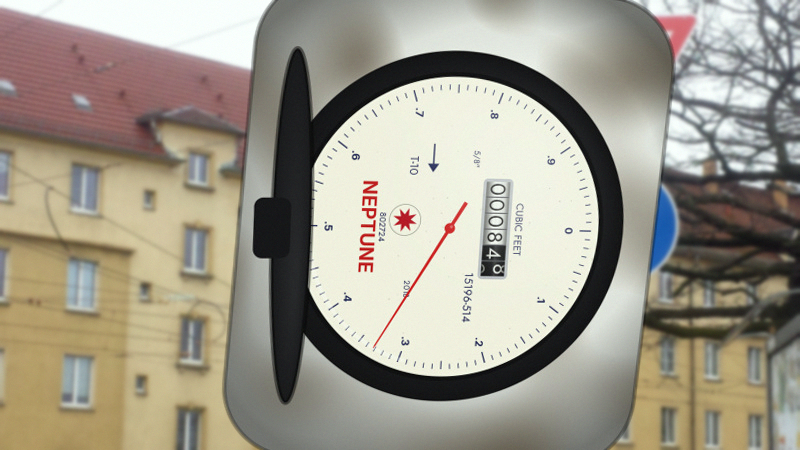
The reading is 848.33 ft³
